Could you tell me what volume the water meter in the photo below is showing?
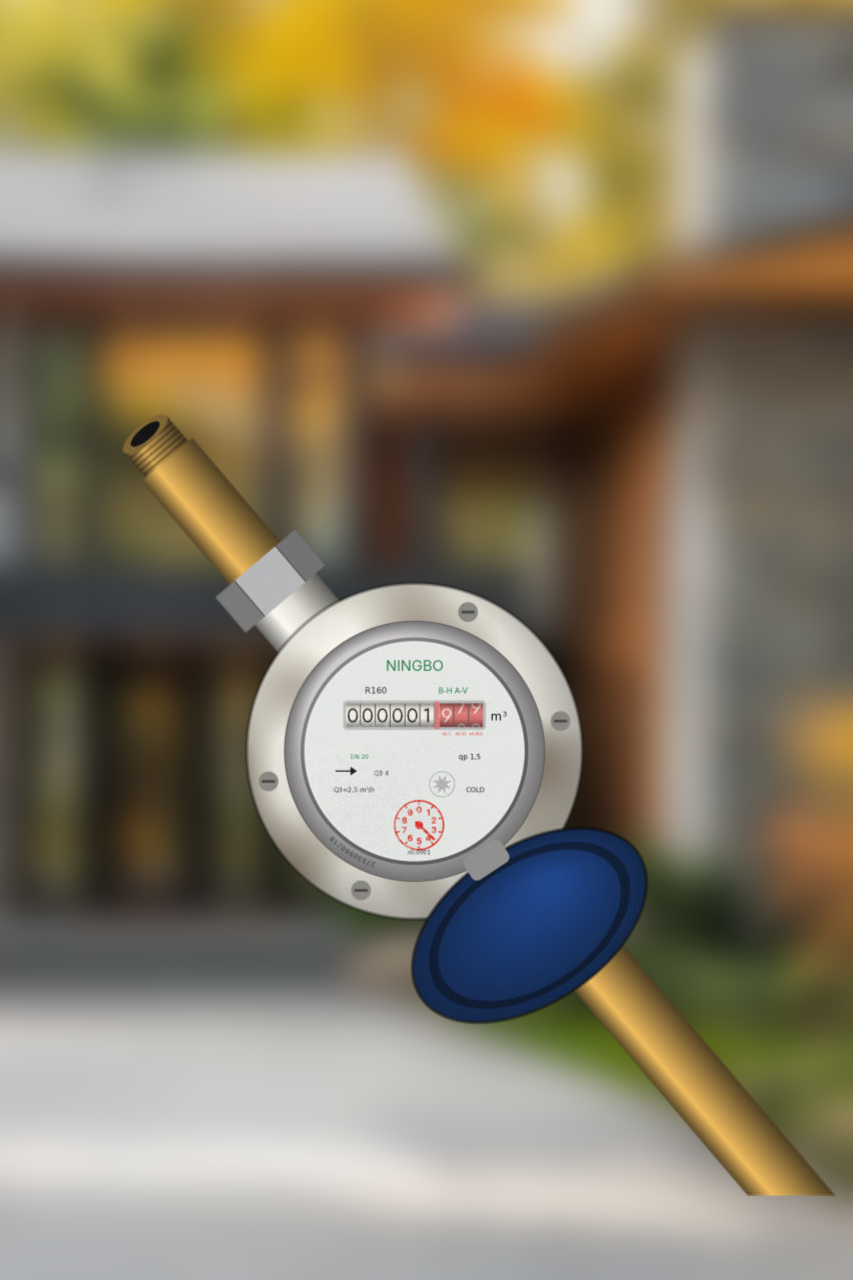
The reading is 1.9793 m³
